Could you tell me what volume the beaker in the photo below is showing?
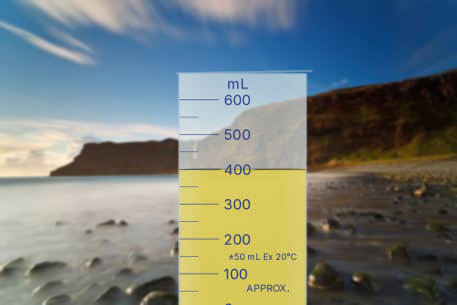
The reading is 400 mL
